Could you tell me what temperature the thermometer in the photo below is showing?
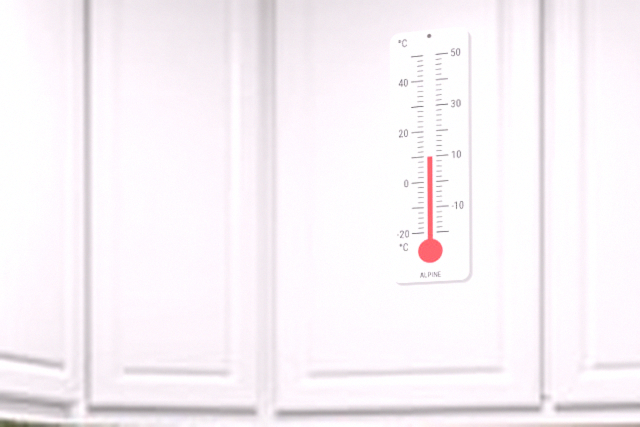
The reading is 10 °C
